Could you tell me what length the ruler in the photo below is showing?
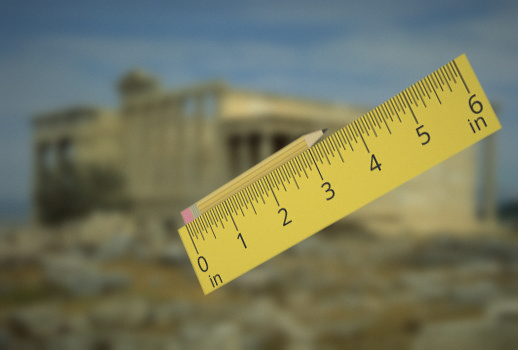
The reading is 3.5 in
